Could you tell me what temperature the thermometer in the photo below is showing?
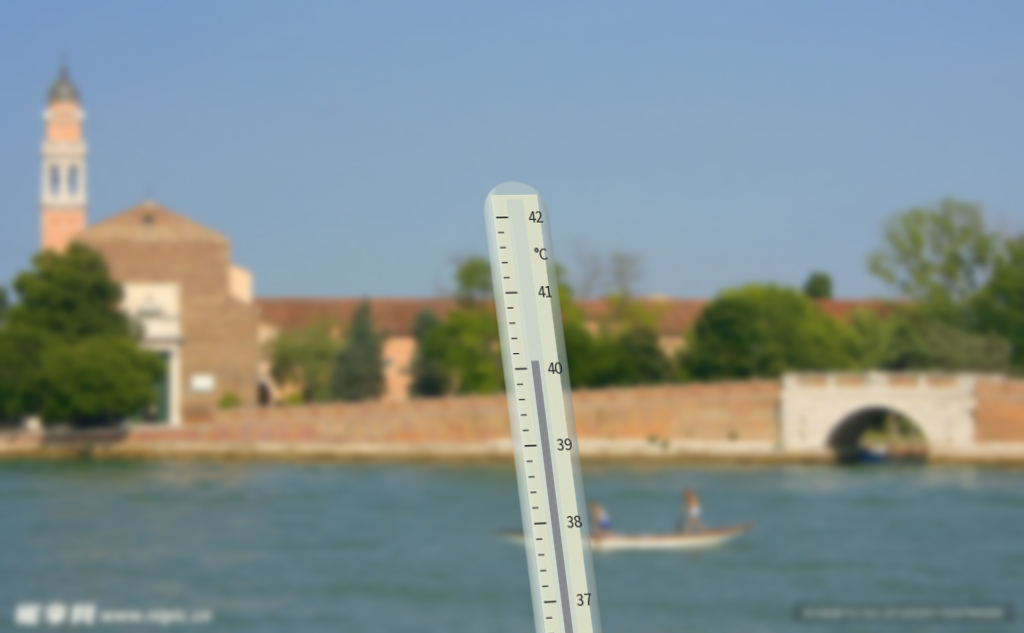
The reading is 40.1 °C
